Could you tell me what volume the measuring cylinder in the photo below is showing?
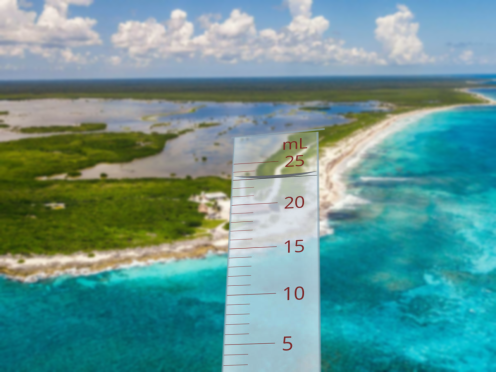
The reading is 23 mL
